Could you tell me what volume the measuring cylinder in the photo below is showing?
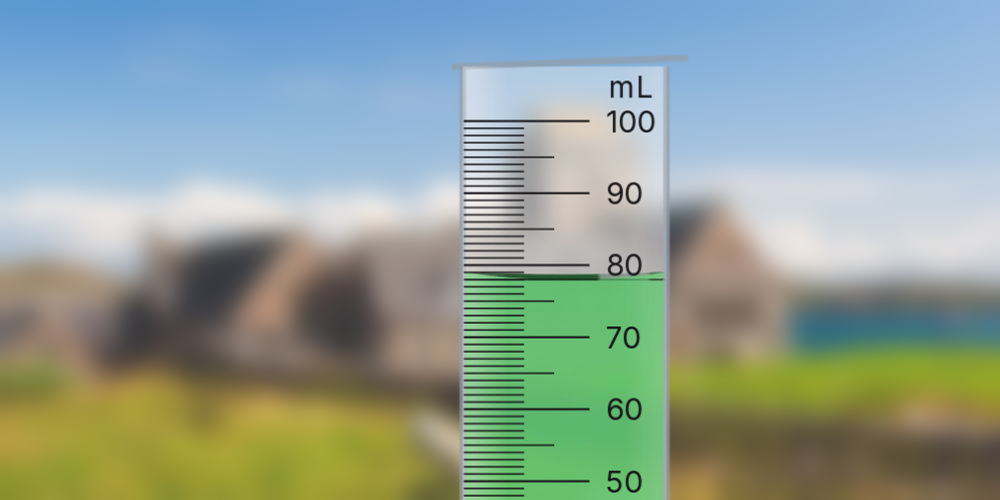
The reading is 78 mL
